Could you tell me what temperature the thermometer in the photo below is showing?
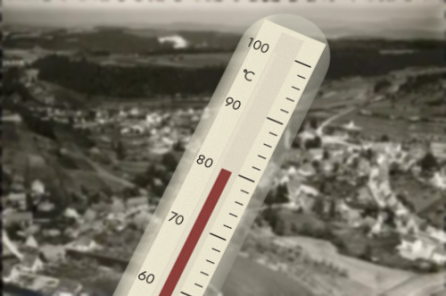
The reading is 80 °C
